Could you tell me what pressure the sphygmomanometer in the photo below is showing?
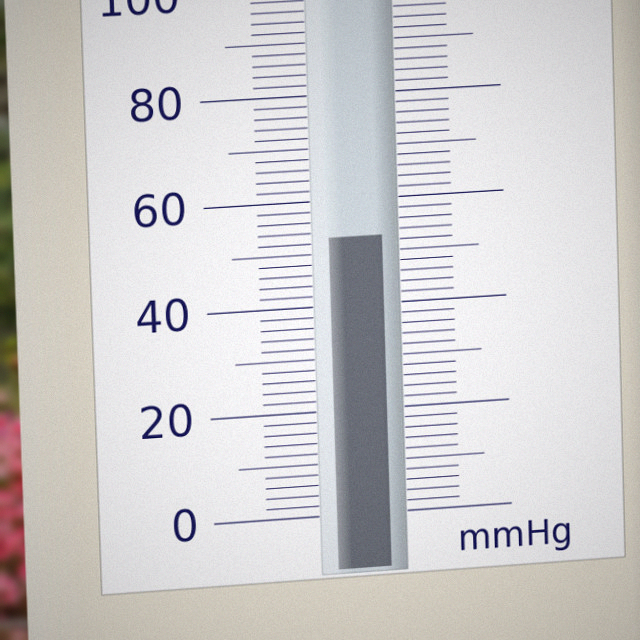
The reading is 53 mmHg
